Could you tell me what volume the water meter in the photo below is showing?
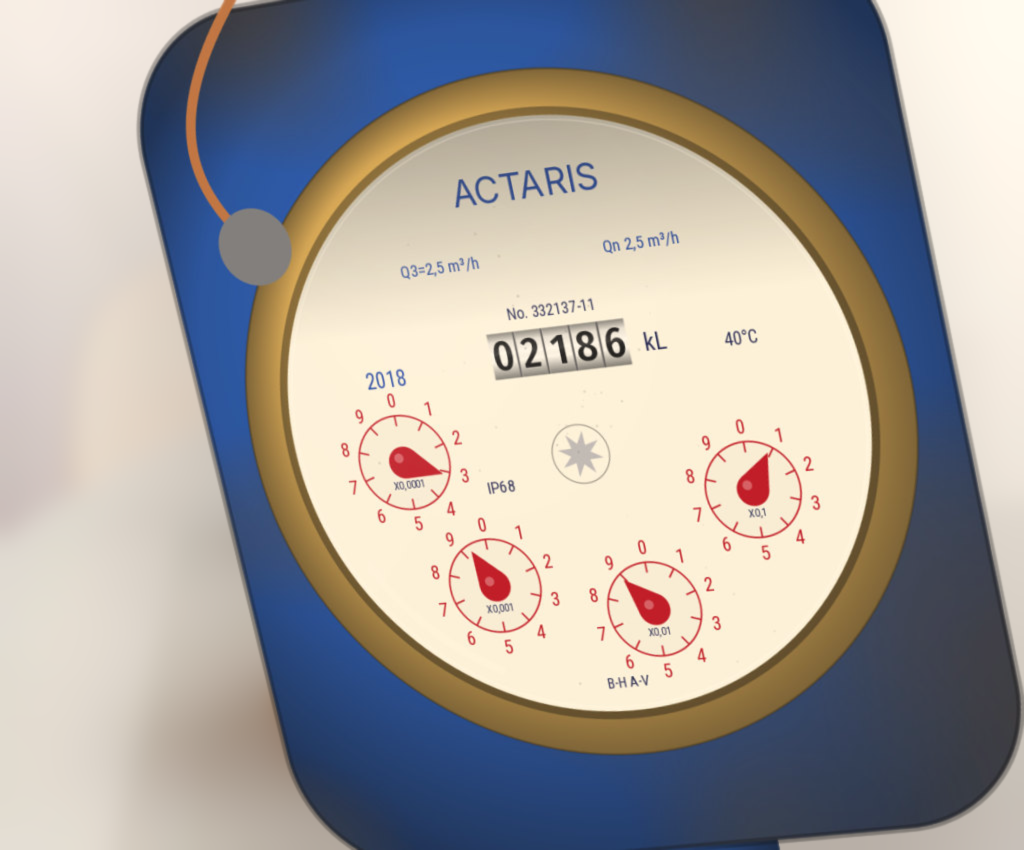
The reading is 2186.0893 kL
